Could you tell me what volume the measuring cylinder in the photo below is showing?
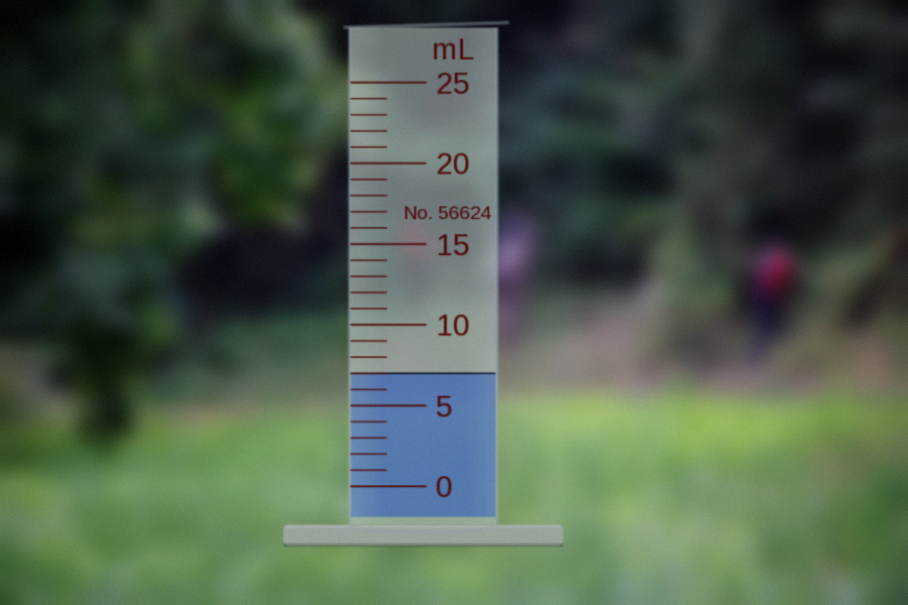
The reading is 7 mL
